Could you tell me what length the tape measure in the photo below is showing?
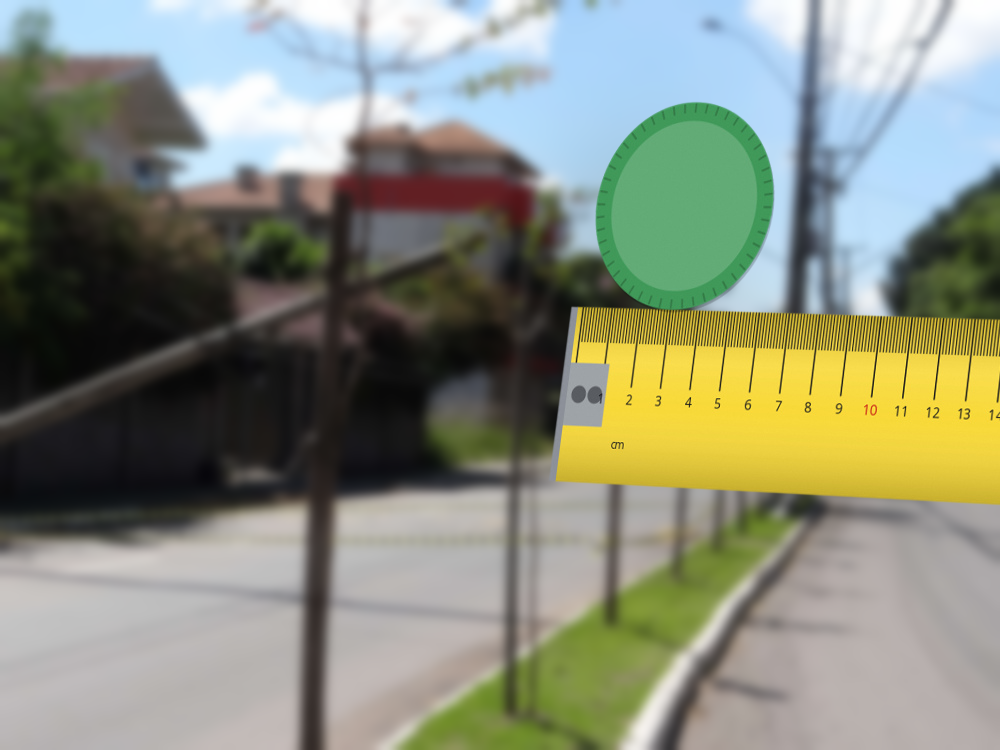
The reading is 6 cm
